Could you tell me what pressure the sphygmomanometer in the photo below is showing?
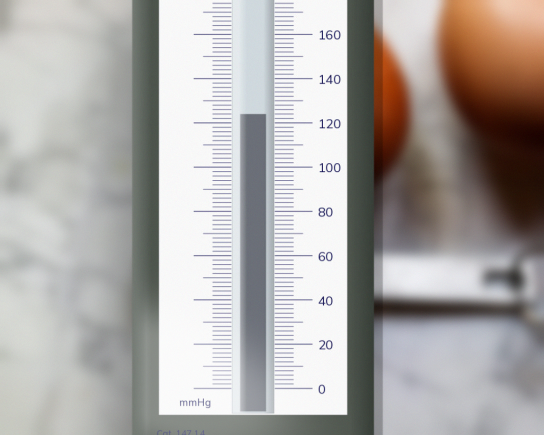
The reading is 124 mmHg
